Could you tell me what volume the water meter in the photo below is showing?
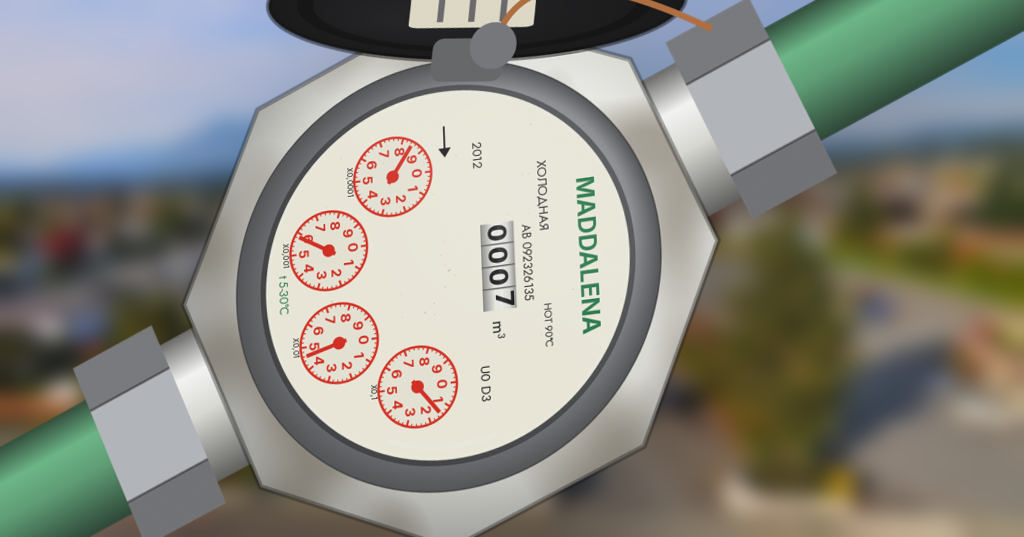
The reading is 7.1458 m³
